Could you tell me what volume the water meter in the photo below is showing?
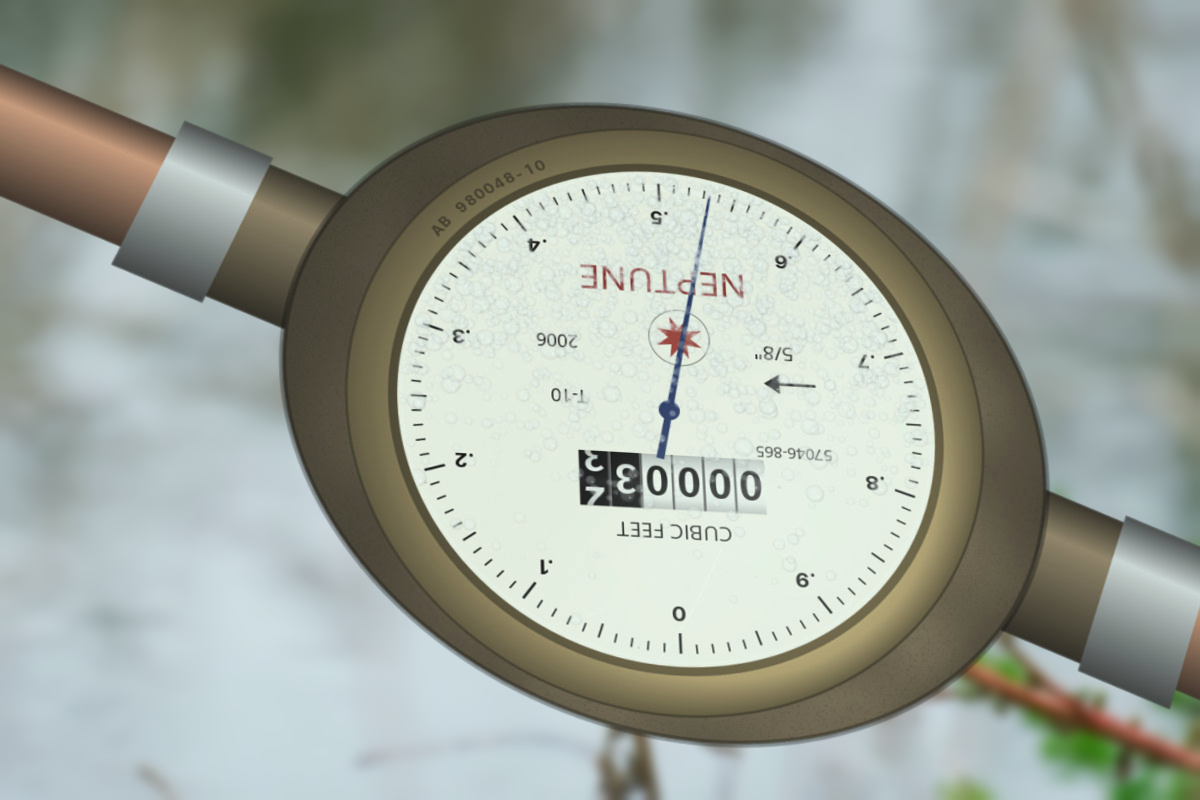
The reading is 32.53 ft³
